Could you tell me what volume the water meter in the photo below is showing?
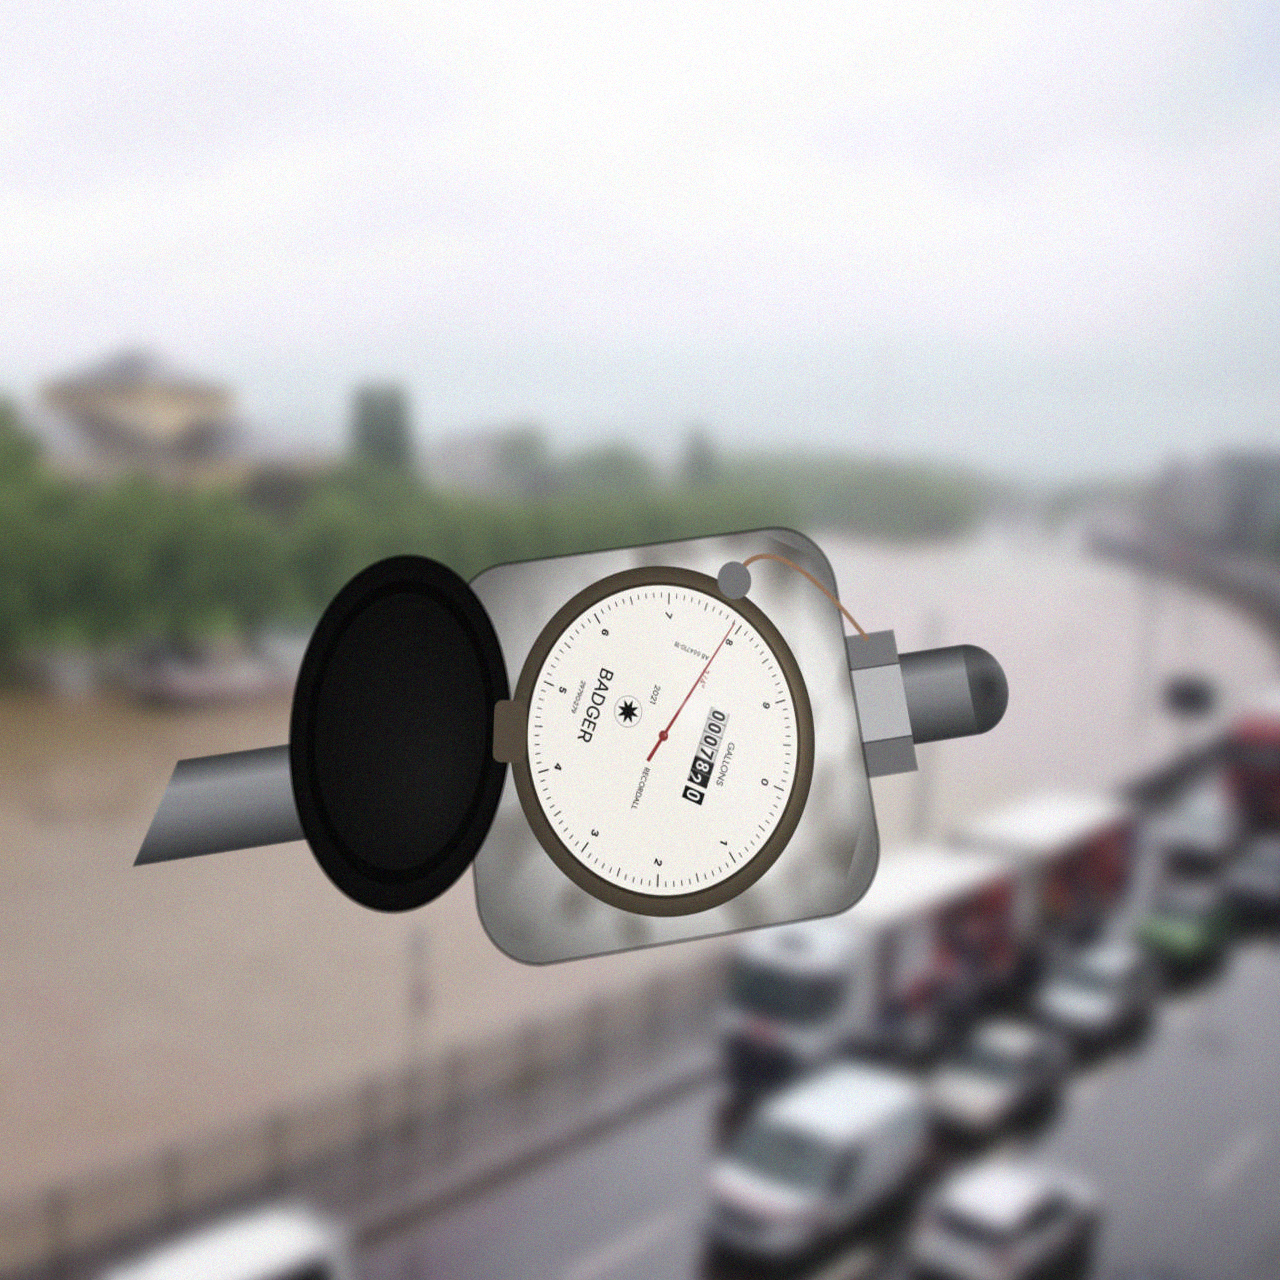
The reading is 7817.9 gal
